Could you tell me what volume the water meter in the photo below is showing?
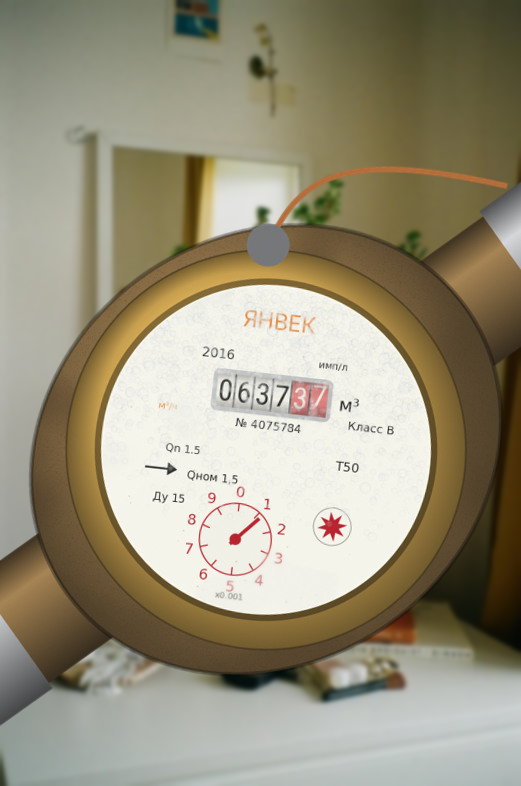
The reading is 637.371 m³
